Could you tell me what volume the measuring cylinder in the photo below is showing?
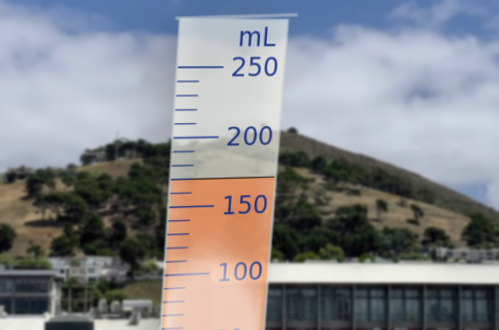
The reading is 170 mL
